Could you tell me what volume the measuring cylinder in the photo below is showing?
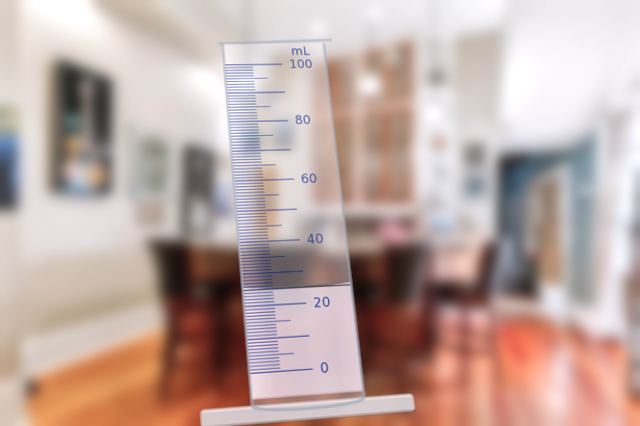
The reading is 25 mL
